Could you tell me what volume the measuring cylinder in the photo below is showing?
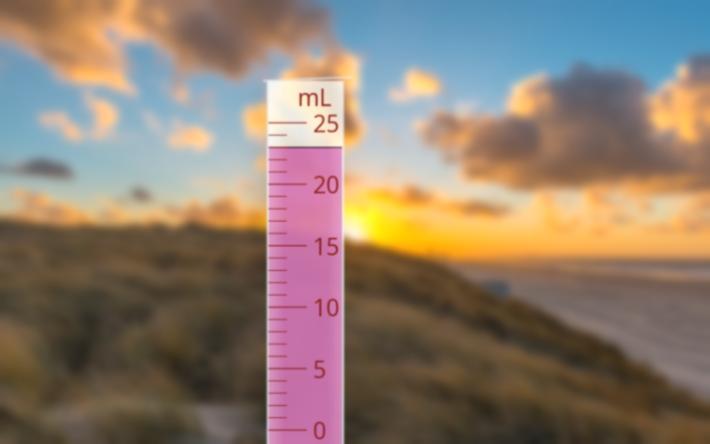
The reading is 23 mL
